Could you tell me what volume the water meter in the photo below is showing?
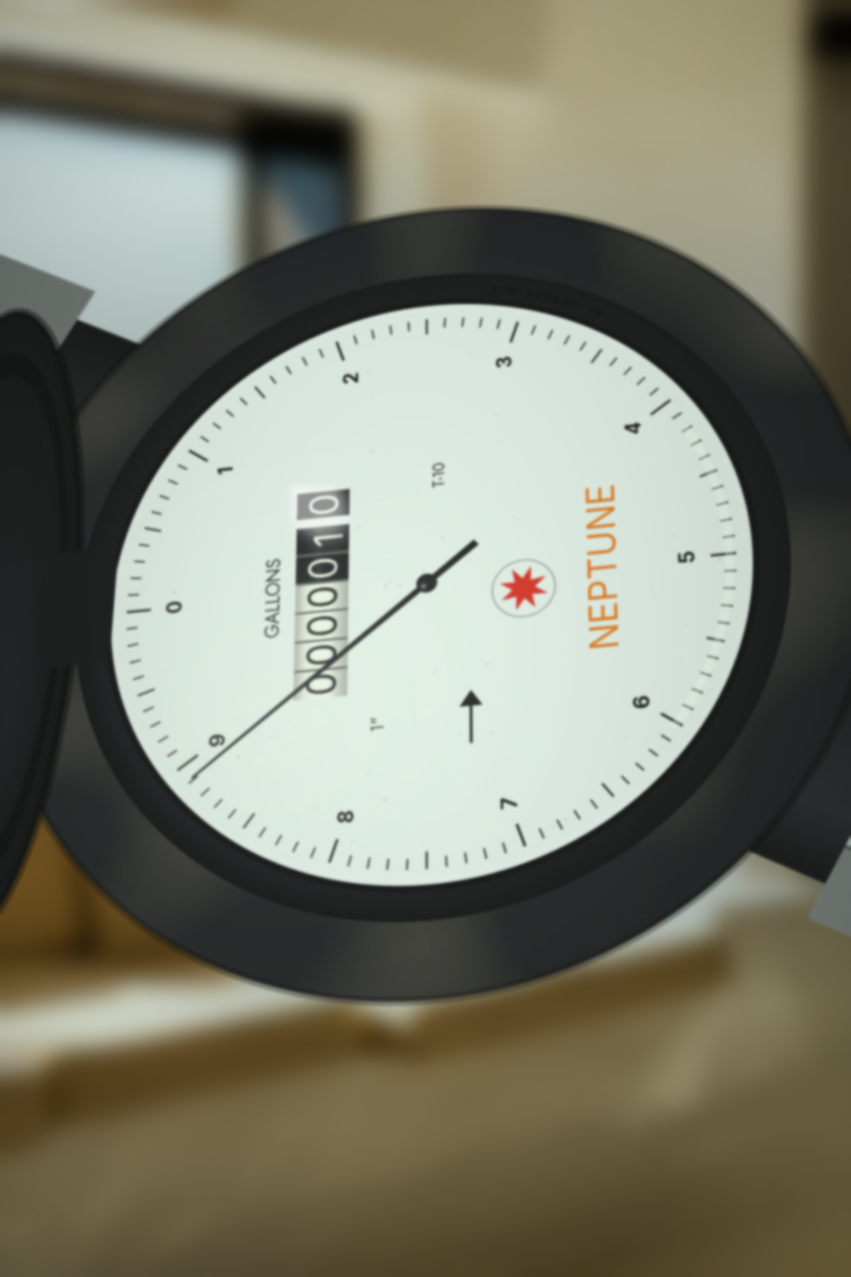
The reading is 8.9 gal
